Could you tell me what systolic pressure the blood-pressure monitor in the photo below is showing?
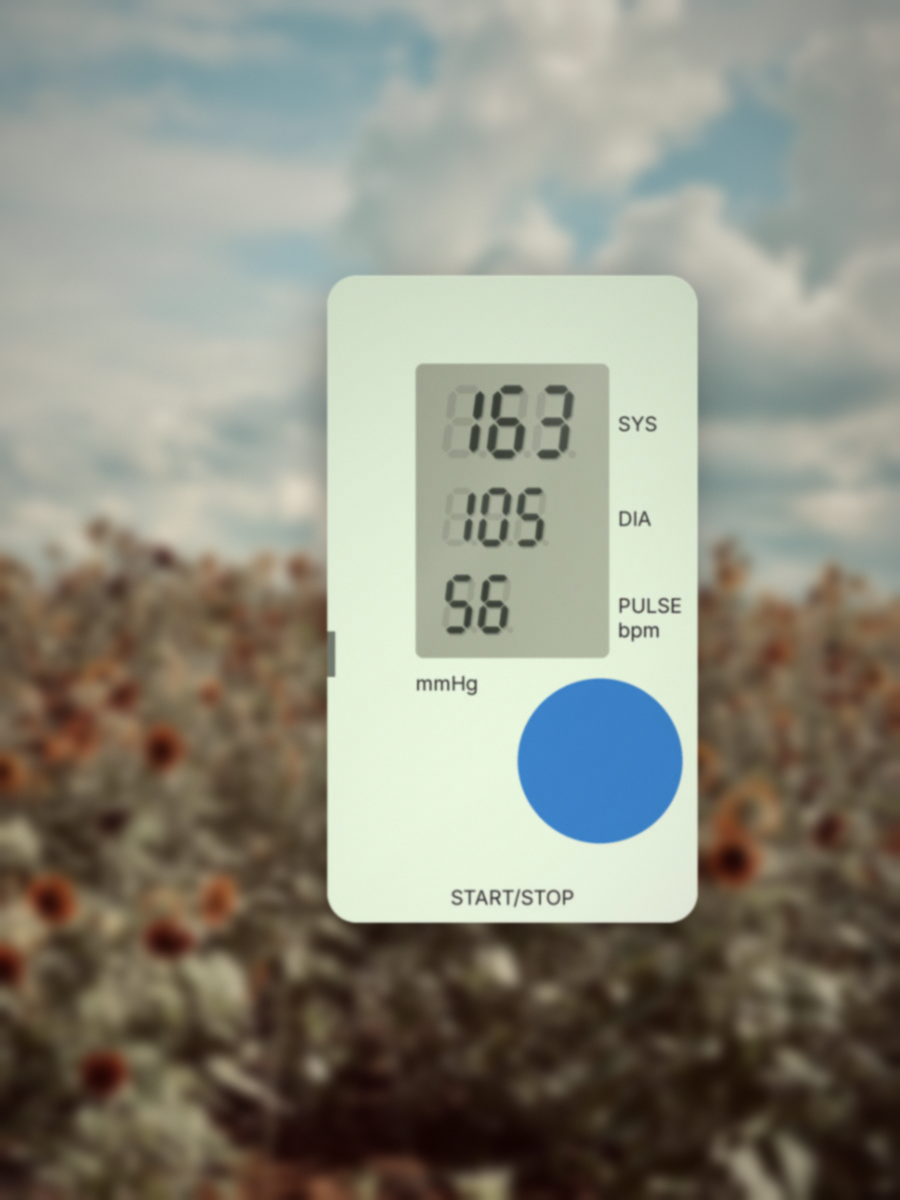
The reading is 163 mmHg
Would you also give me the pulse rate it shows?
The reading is 56 bpm
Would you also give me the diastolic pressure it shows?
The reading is 105 mmHg
